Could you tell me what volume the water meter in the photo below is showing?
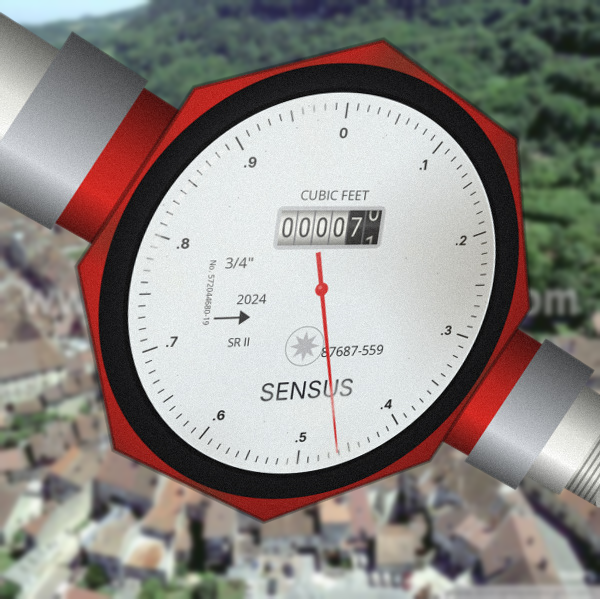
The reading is 70.46 ft³
